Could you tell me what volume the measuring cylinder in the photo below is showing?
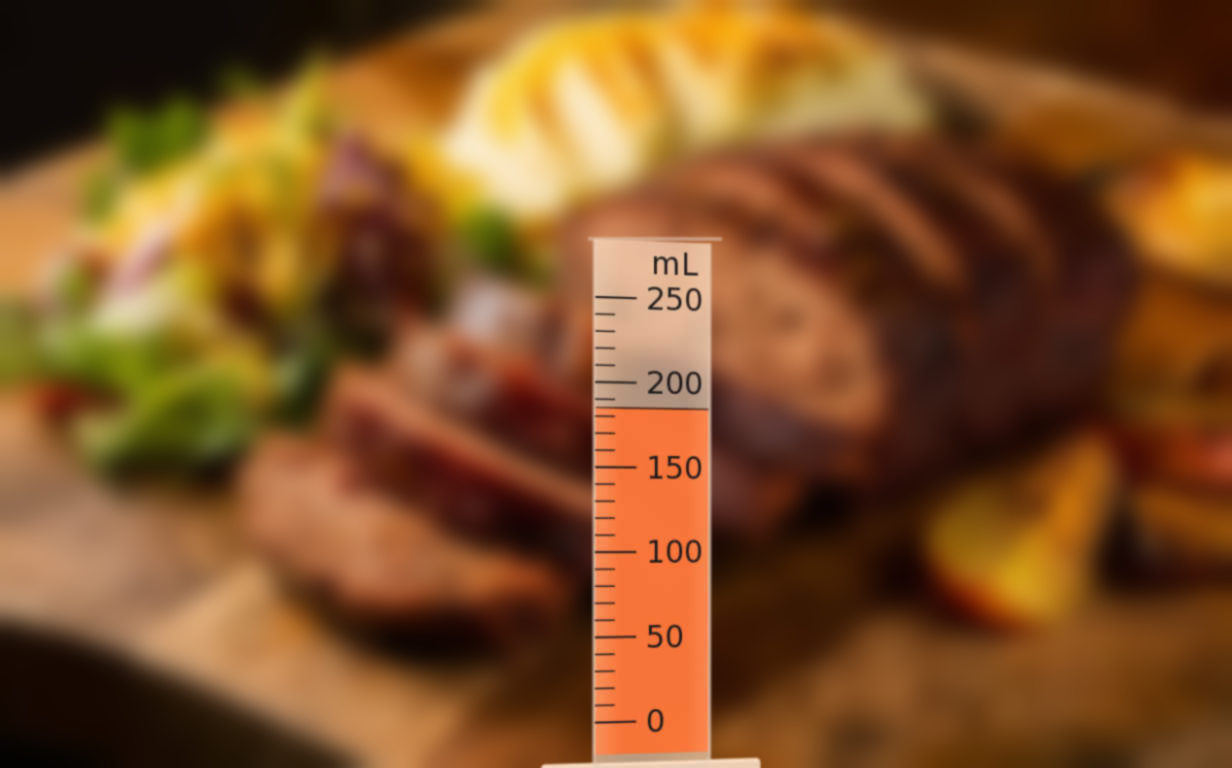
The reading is 185 mL
